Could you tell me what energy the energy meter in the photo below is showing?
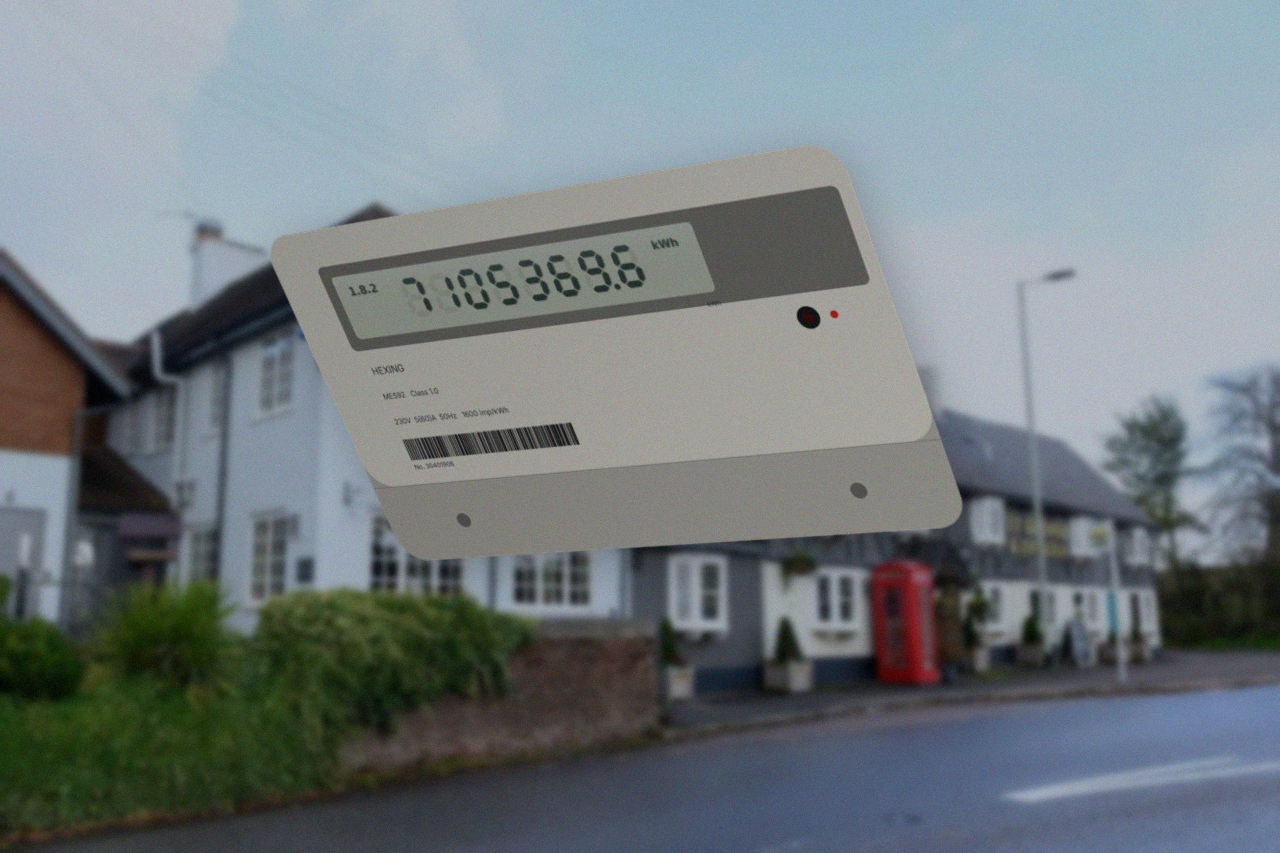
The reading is 7105369.6 kWh
